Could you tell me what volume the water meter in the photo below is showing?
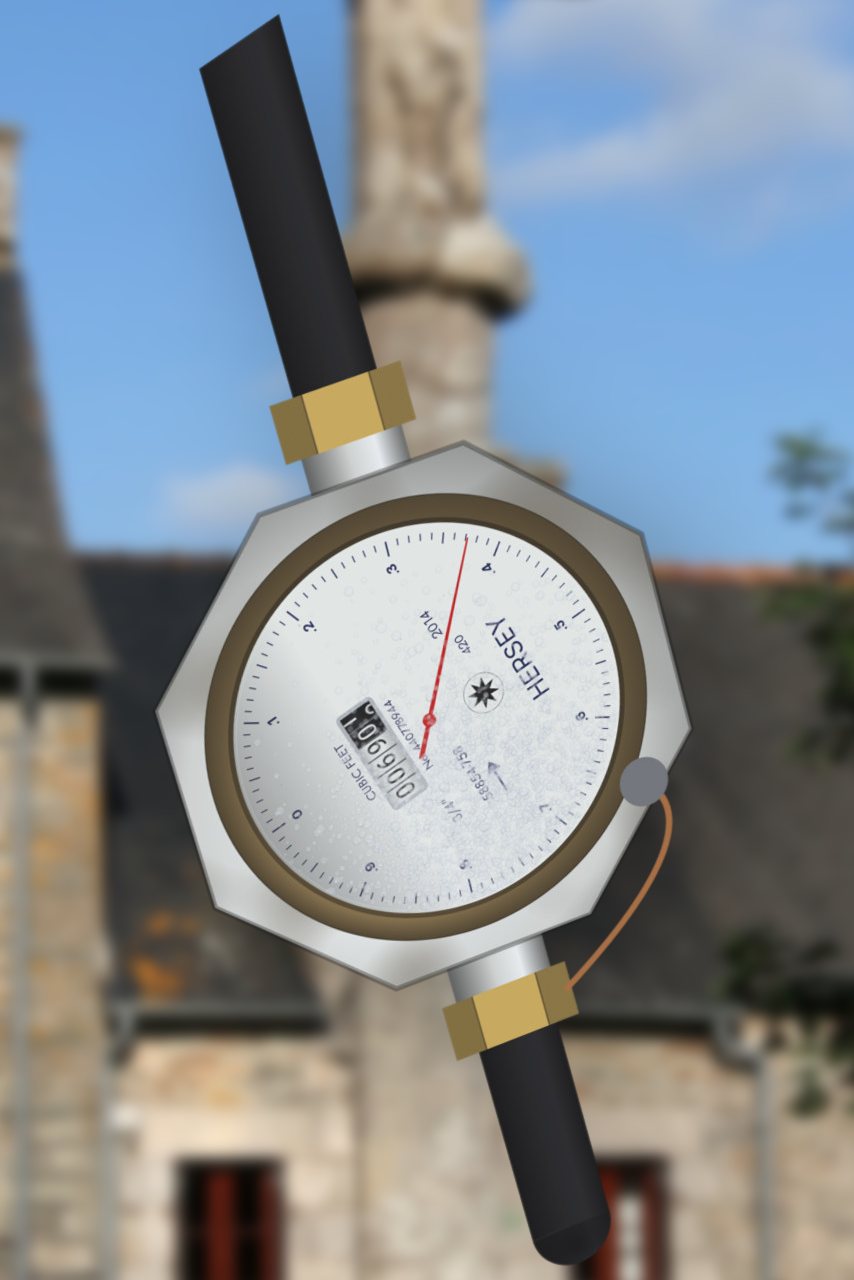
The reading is 6901.37 ft³
